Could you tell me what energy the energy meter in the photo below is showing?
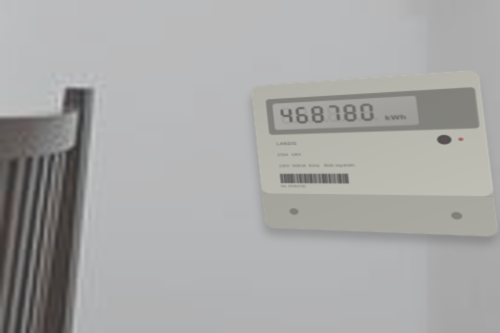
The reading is 468780 kWh
